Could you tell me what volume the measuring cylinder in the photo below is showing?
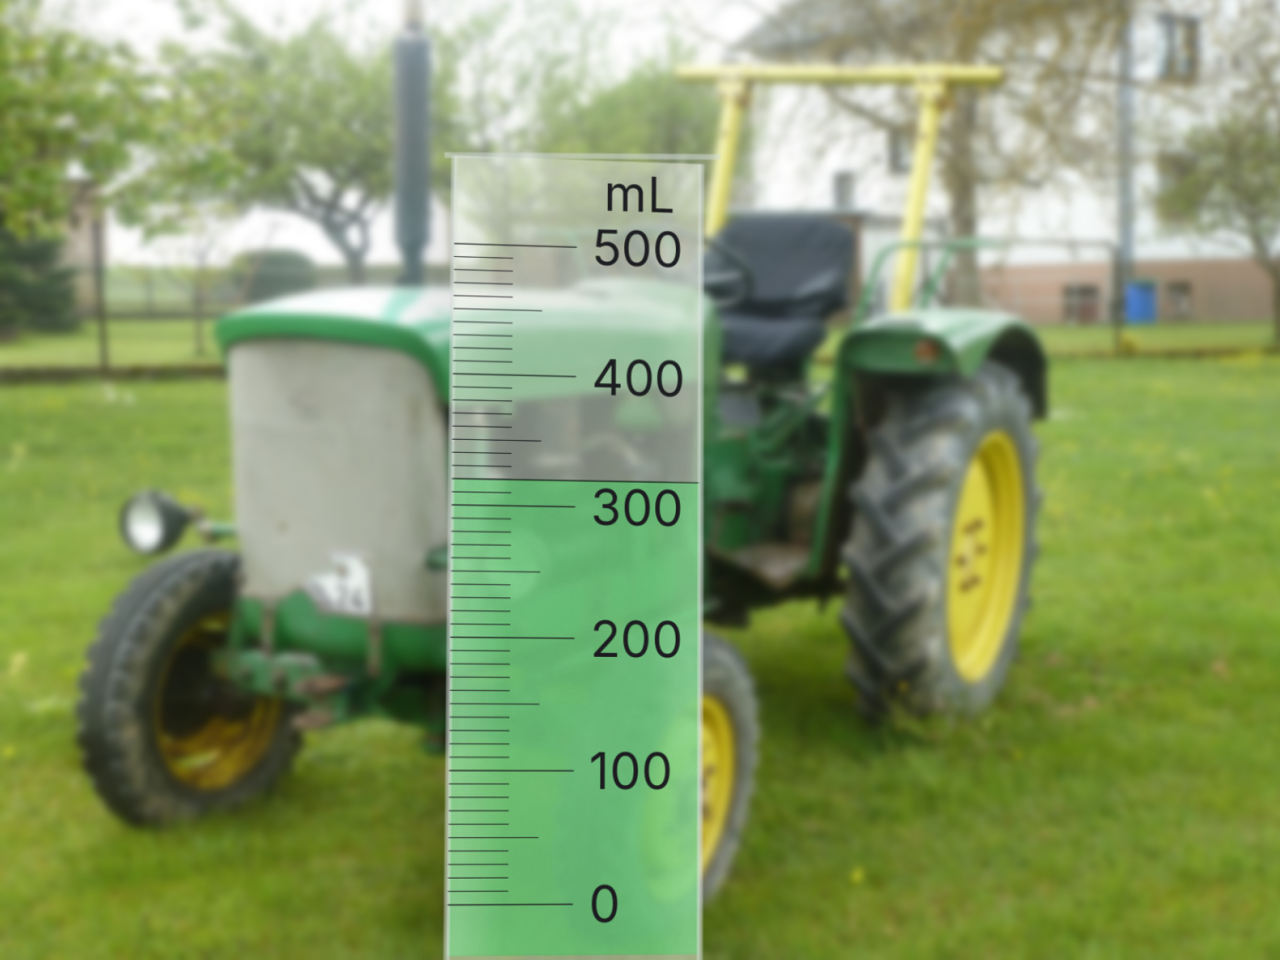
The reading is 320 mL
